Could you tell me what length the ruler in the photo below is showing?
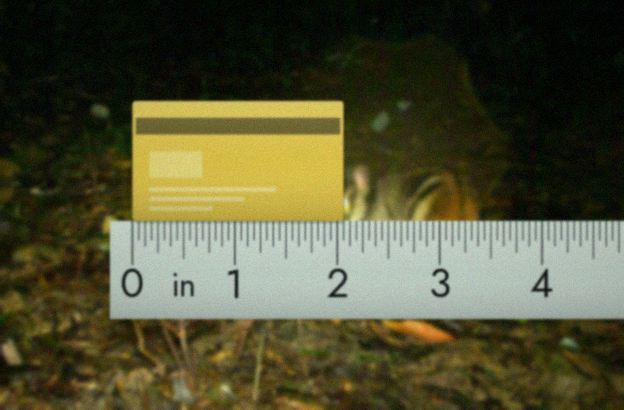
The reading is 2.0625 in
